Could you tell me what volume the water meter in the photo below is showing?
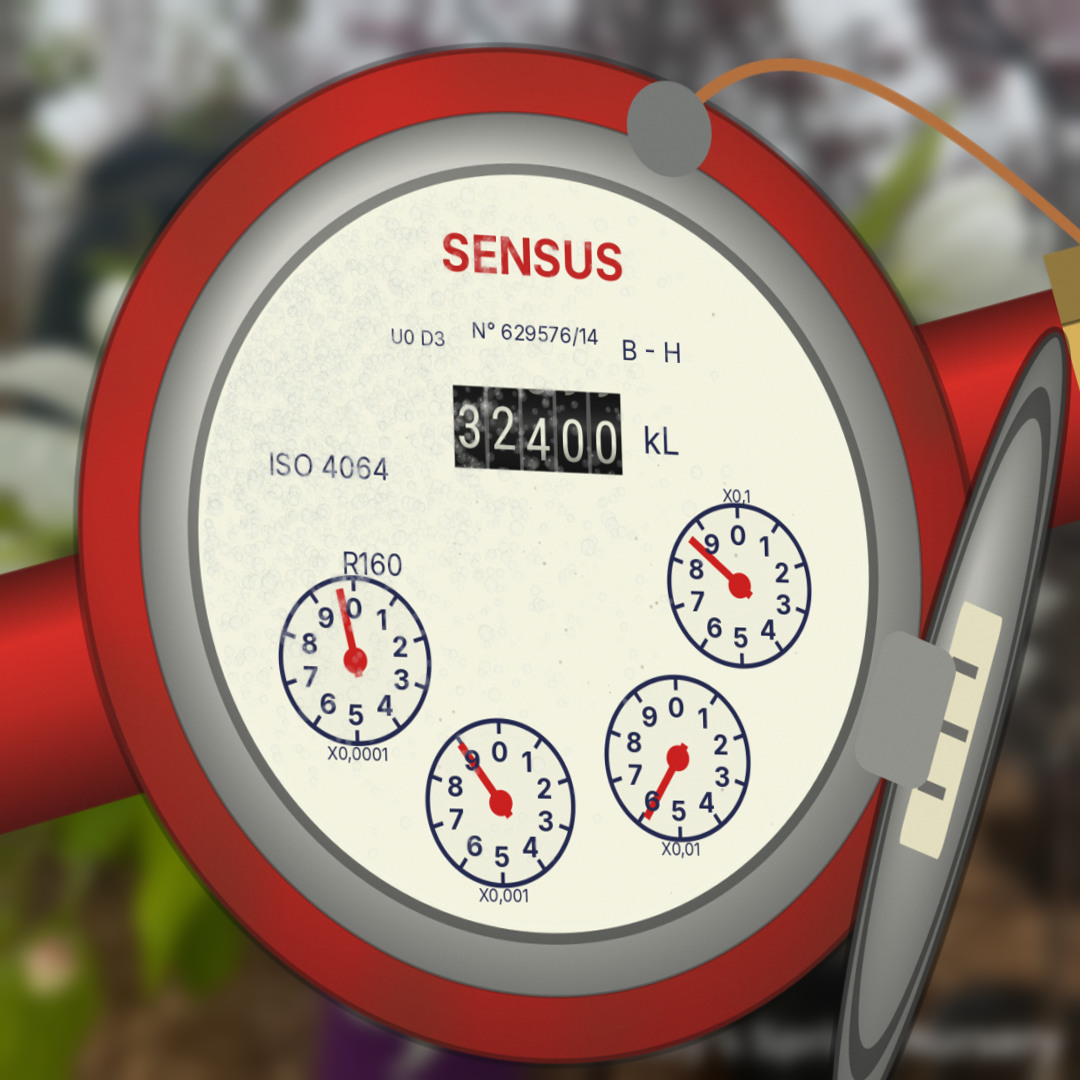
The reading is 32399.8589 kL
